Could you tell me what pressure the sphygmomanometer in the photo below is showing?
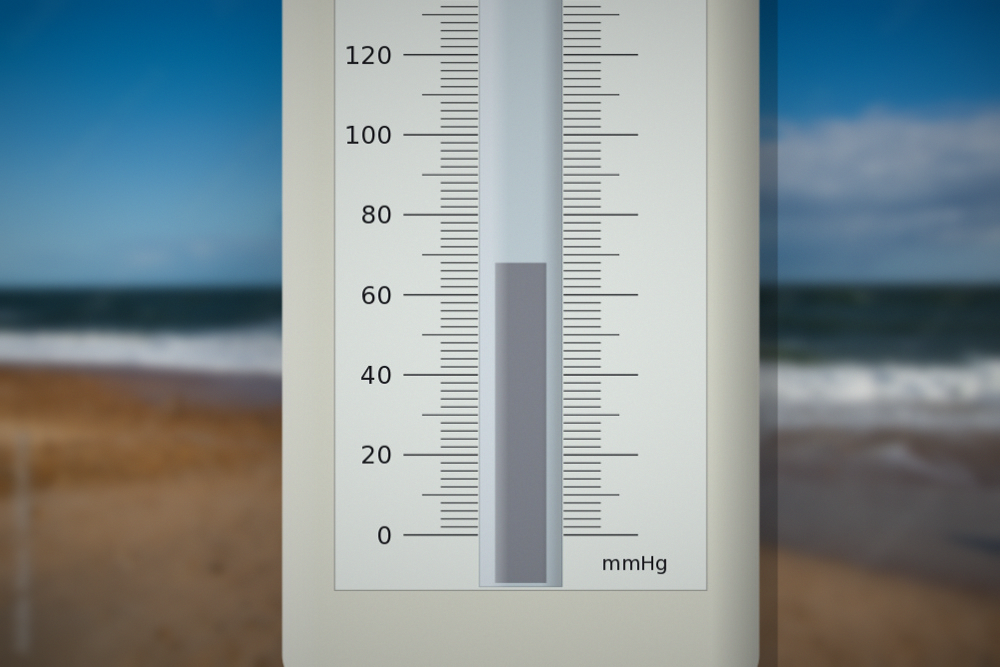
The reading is 68 mmHg
